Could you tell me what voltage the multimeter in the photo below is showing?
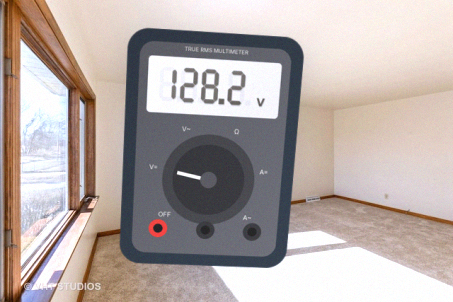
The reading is 128.2 V
